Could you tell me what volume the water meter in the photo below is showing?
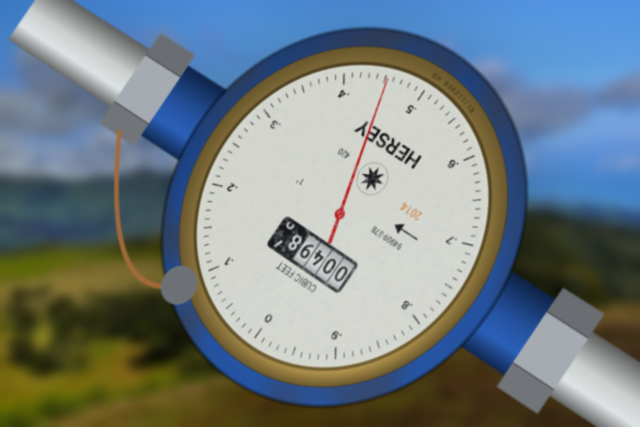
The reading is 4987.45 ft³
